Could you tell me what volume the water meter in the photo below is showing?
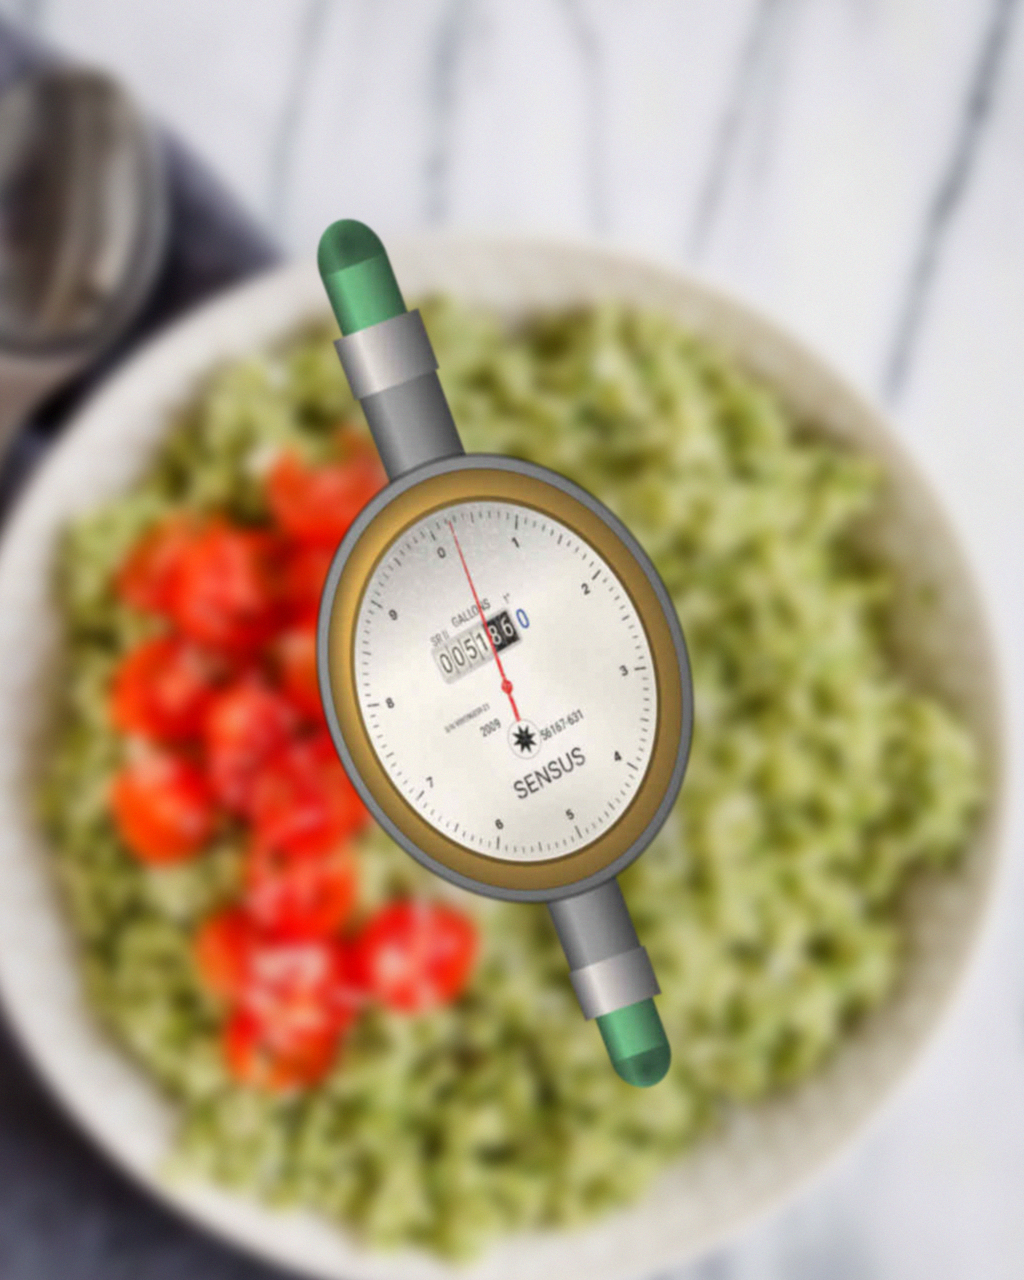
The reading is 51860.2 gal
